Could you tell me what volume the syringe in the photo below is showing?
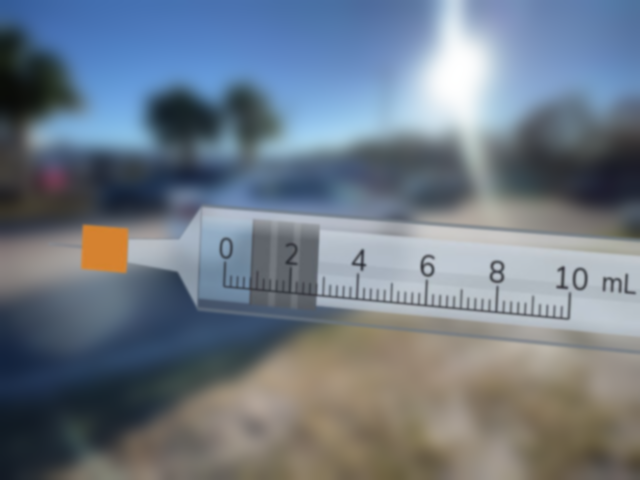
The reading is 0.8 mL
